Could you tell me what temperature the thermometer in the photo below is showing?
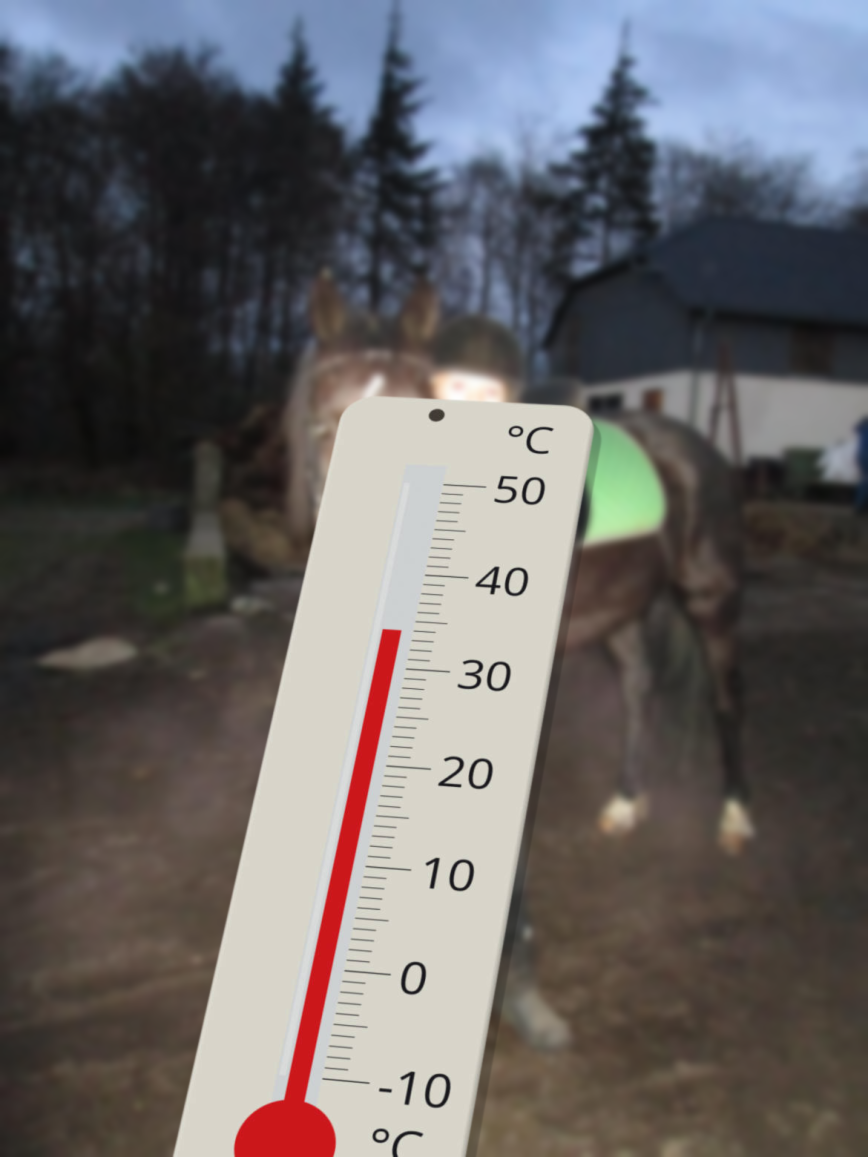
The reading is 34 °C
